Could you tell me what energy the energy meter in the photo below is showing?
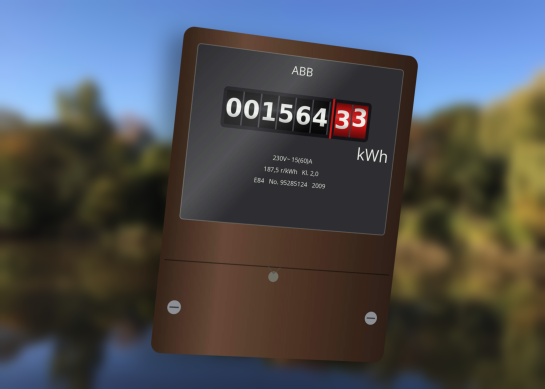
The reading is 1564.33 kWh
